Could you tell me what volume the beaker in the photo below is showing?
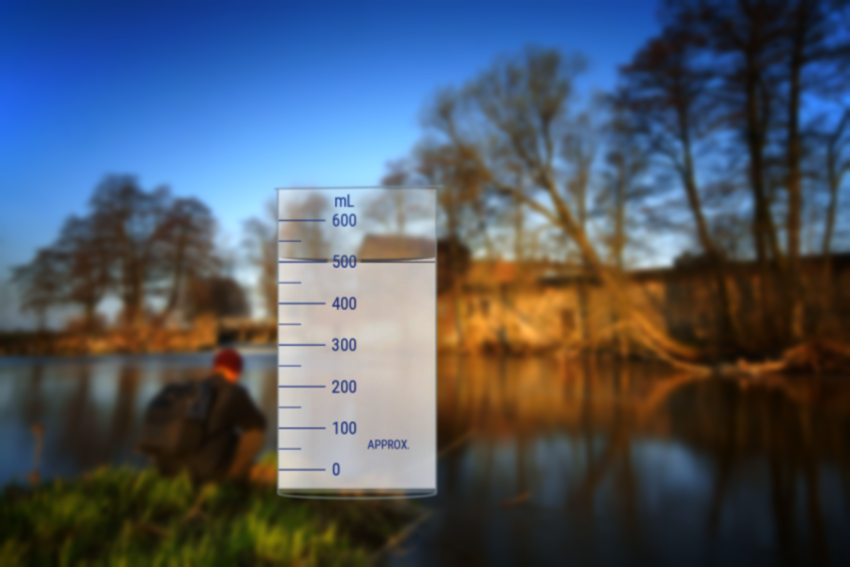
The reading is 500 mL
